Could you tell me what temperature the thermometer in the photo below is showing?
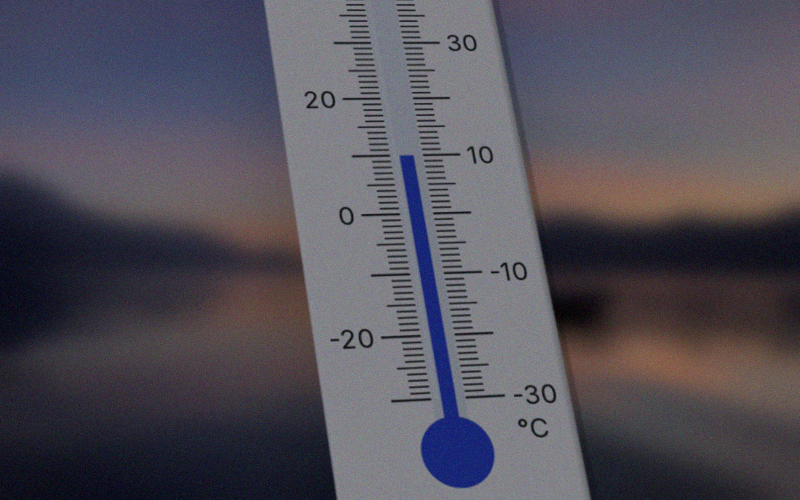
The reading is 10 °C
